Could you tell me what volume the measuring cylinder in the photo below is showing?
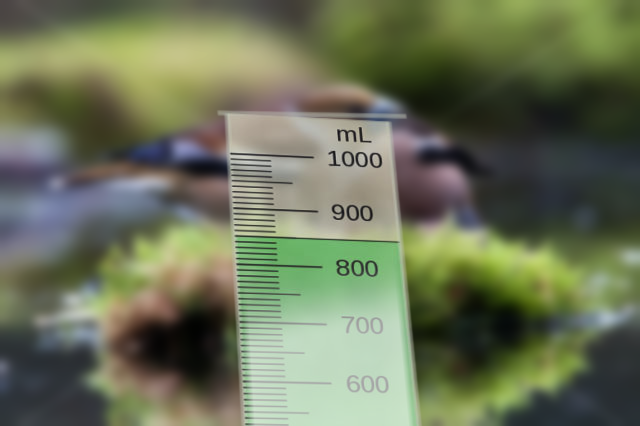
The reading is 850 mL
